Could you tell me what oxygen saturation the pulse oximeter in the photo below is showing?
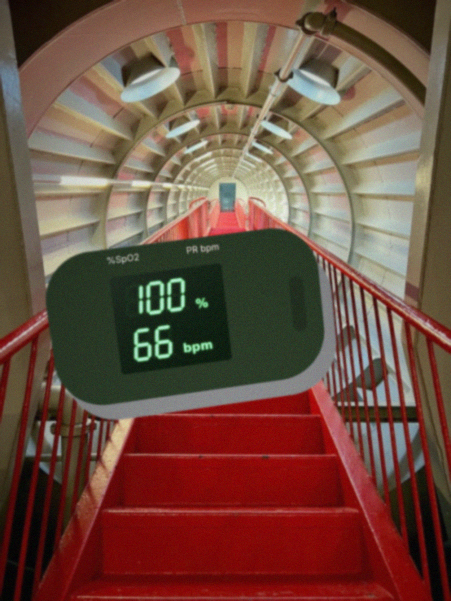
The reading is 100 %
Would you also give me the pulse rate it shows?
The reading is 66 bpm
